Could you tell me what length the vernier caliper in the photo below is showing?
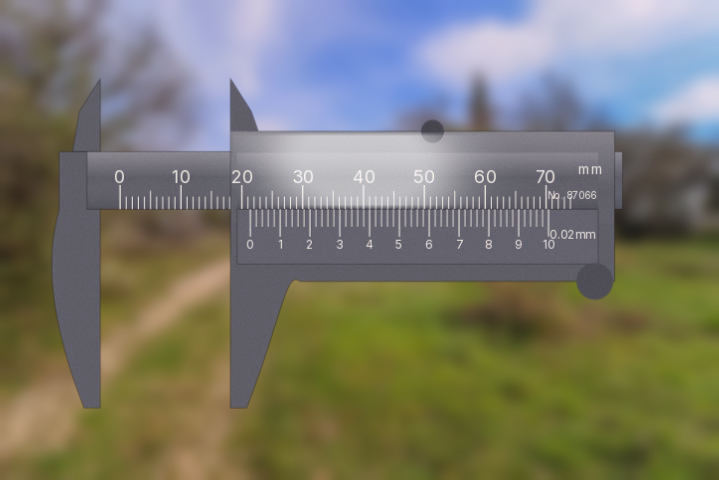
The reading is 21.4 mm
